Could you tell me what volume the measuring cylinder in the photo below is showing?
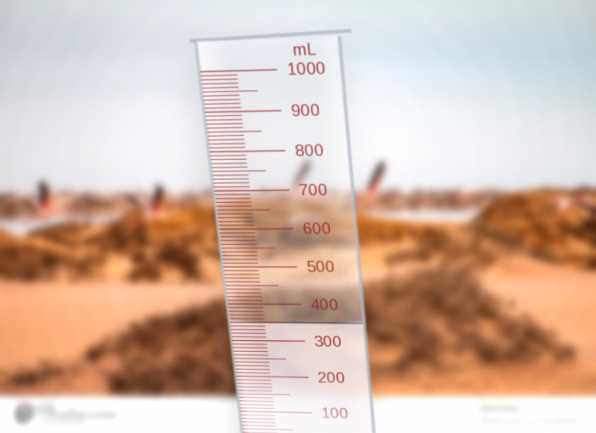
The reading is 350 mL
